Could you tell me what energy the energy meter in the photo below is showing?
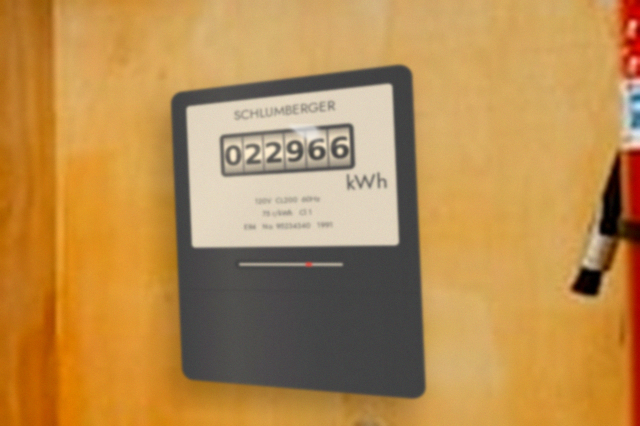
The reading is 22966 kWh
